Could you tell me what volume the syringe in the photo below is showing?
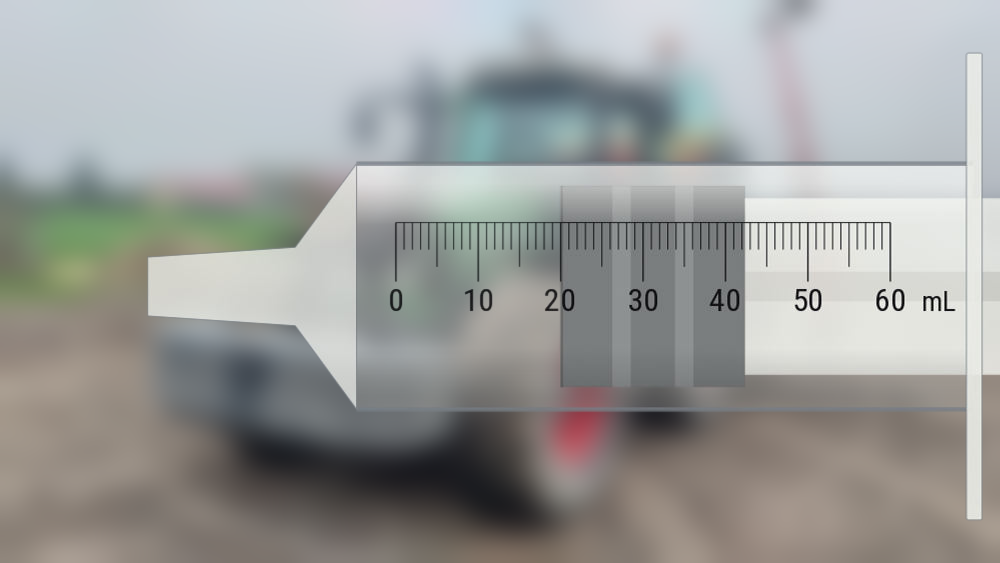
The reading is 20 mL
